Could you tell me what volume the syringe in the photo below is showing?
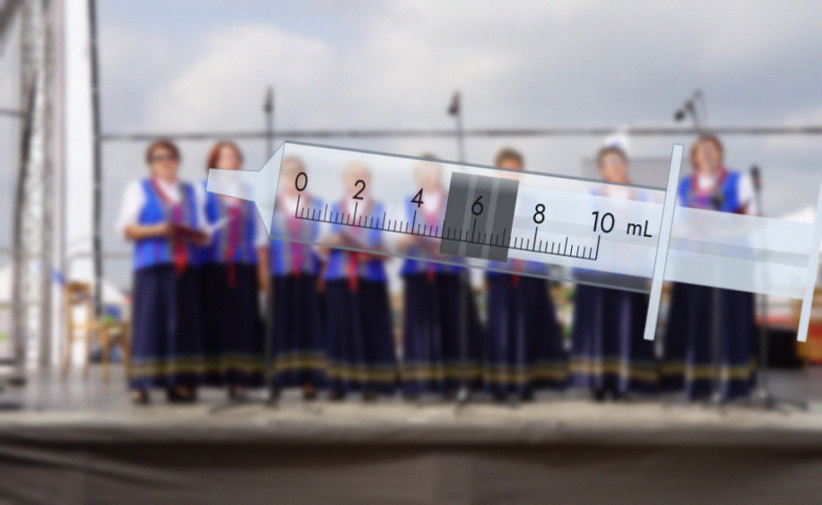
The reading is 5 mL
